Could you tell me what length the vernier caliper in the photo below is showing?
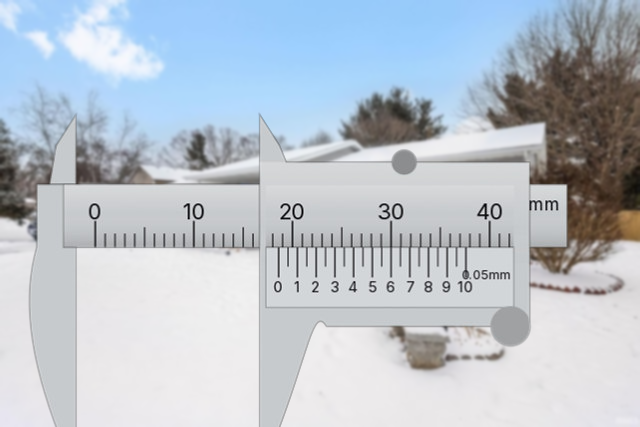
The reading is 18.6 mm
